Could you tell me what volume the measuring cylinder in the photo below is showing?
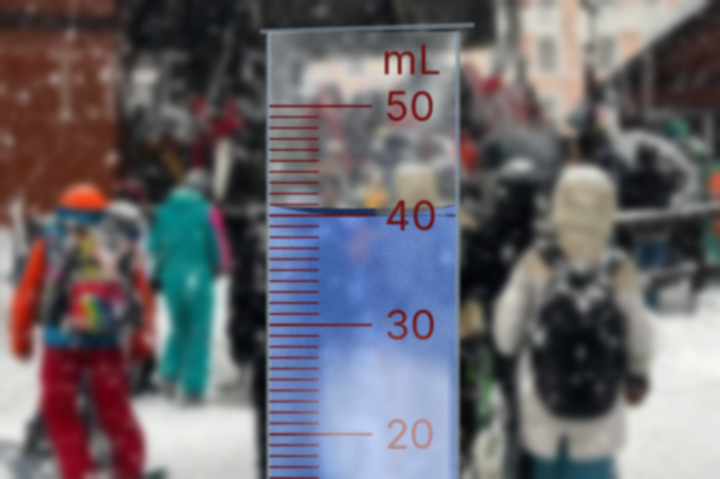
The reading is 40 mL
